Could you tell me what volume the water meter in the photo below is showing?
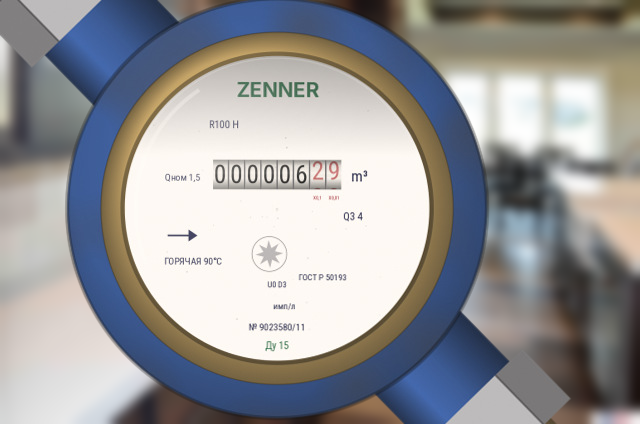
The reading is 6.29 m³
